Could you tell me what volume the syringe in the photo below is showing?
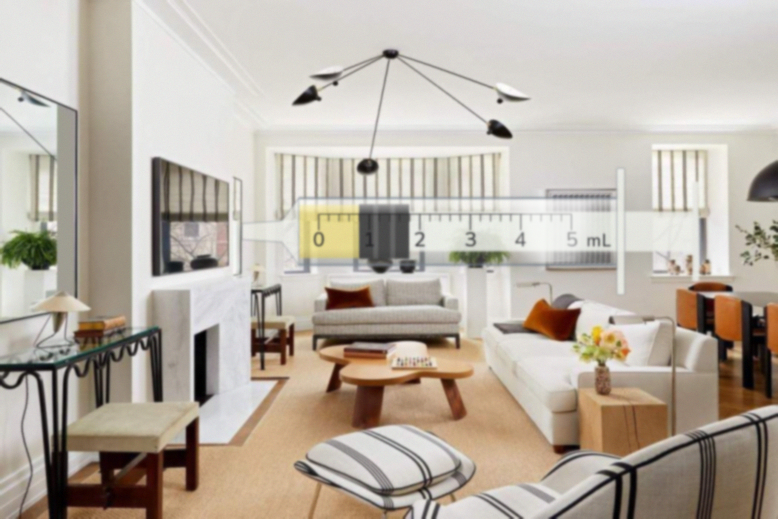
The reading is 0.8 mL
